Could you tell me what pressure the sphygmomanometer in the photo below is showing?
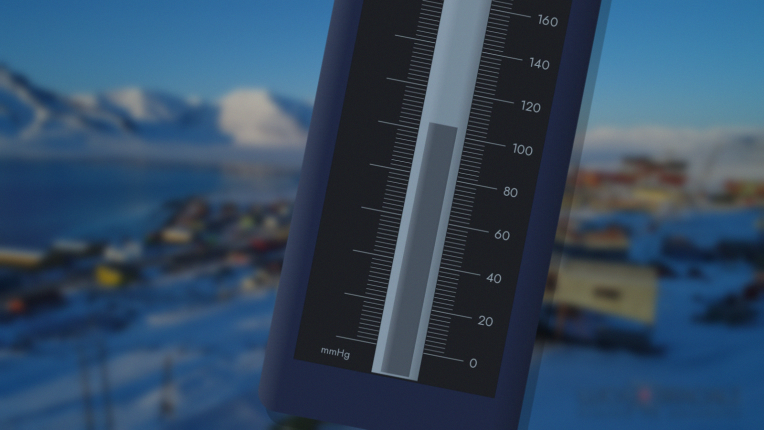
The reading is 104 mmHg
